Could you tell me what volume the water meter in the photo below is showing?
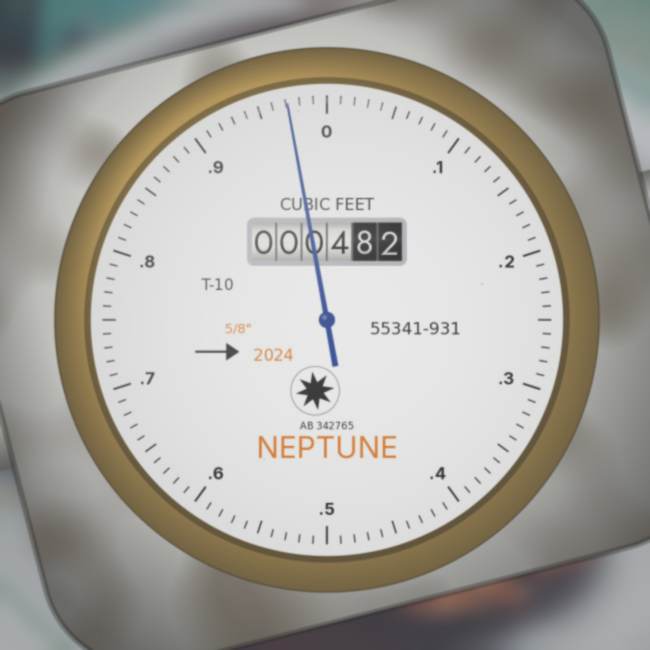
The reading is 481.97 ft³
